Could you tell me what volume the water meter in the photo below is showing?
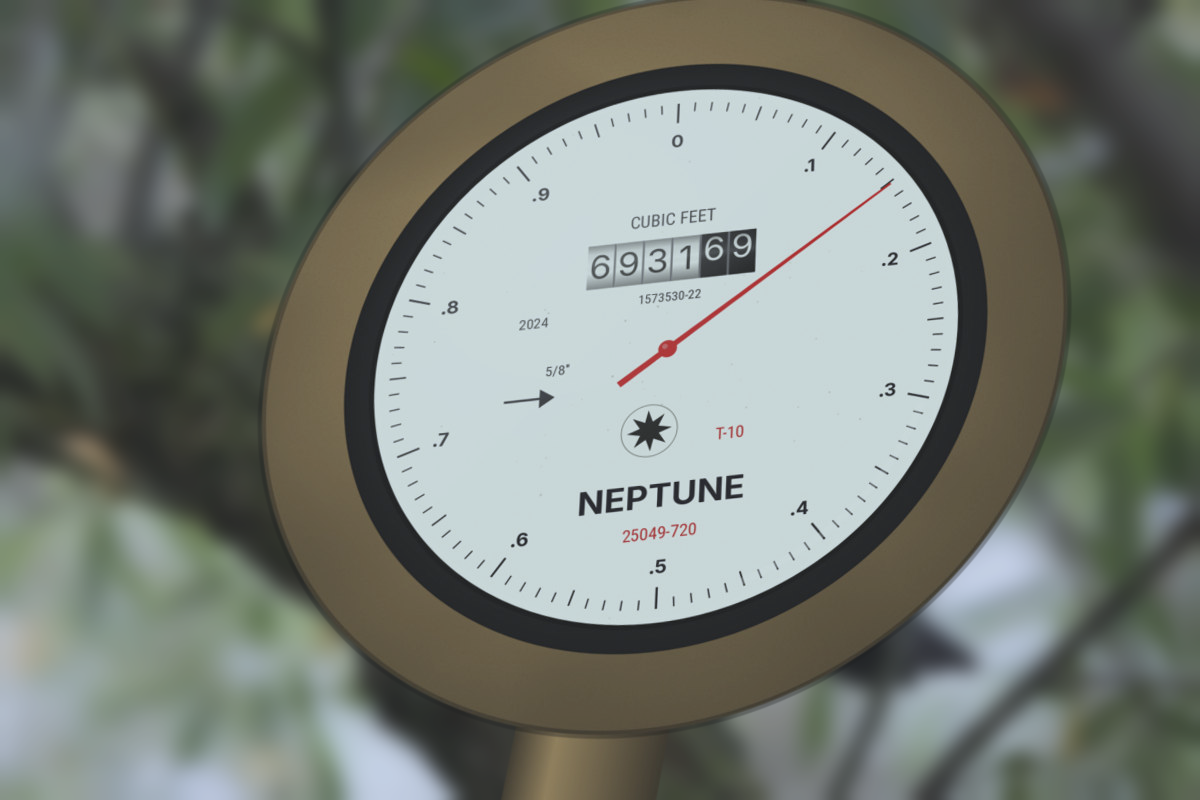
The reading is 693169.15 ft³
